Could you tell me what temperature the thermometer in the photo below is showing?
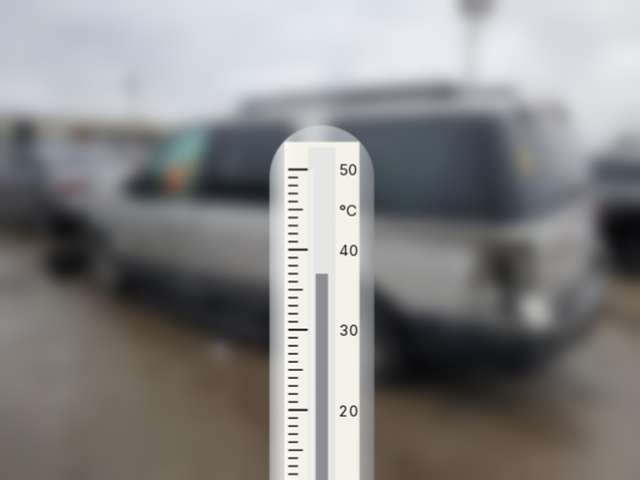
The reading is 37 °C
